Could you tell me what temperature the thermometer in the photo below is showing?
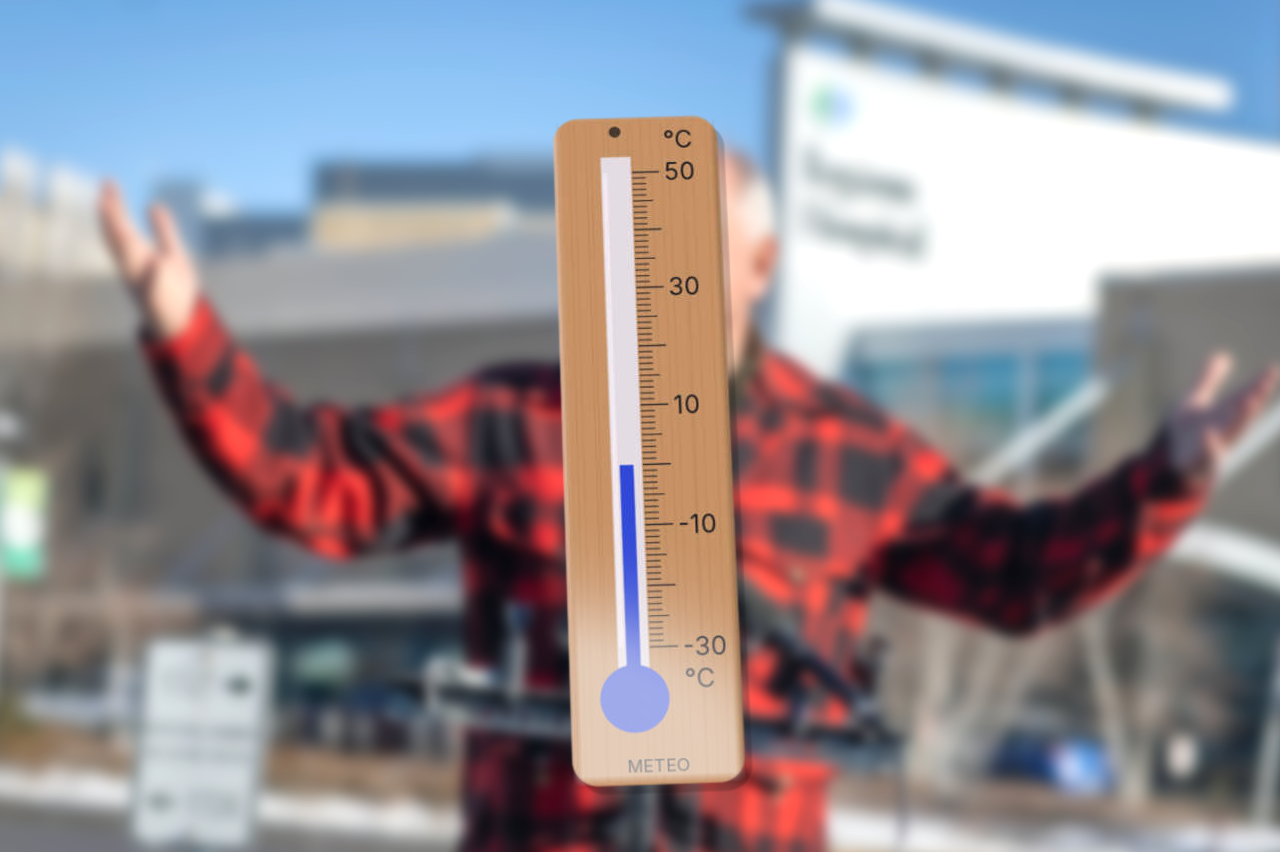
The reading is 0 °C
